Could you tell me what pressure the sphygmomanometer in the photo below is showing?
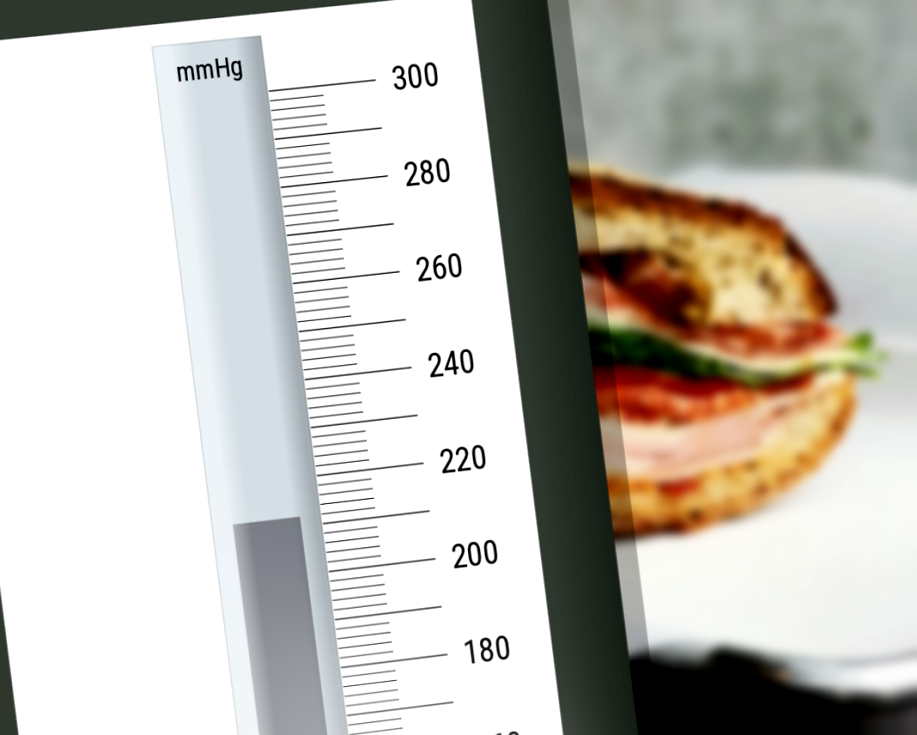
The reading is 212 mmHg
